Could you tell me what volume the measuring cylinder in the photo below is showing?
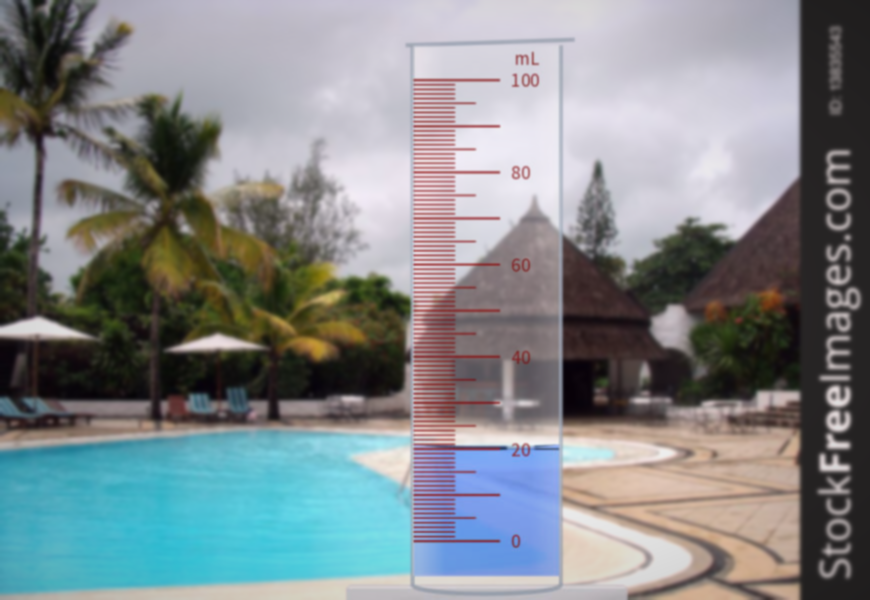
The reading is 20 mL
